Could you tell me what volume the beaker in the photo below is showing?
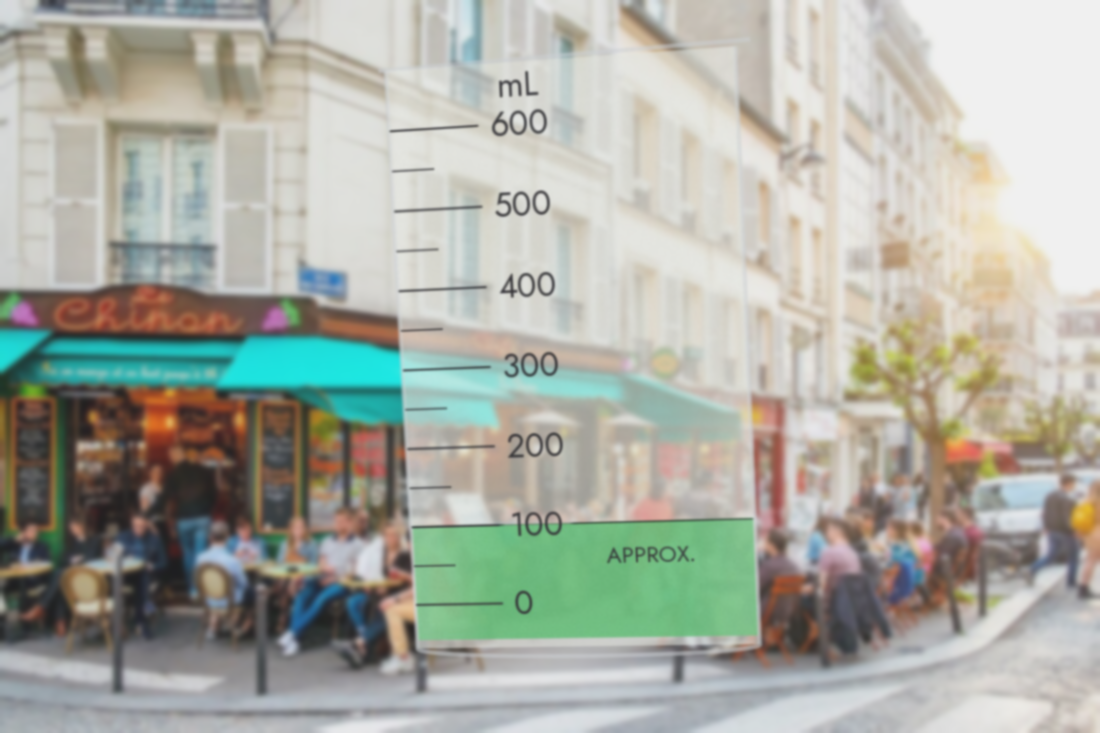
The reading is 100 mL
